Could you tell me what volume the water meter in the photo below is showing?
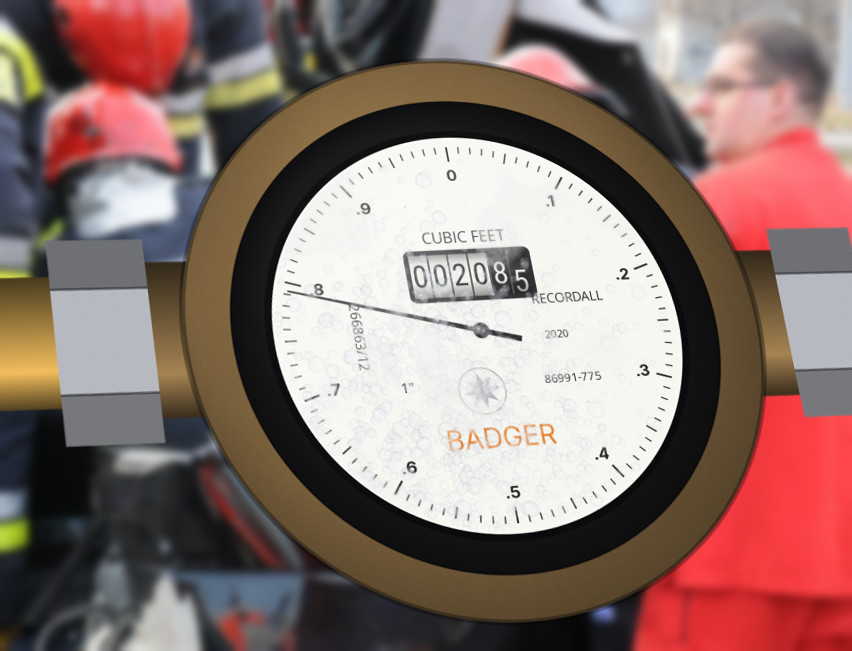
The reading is 2084.79 ft³
